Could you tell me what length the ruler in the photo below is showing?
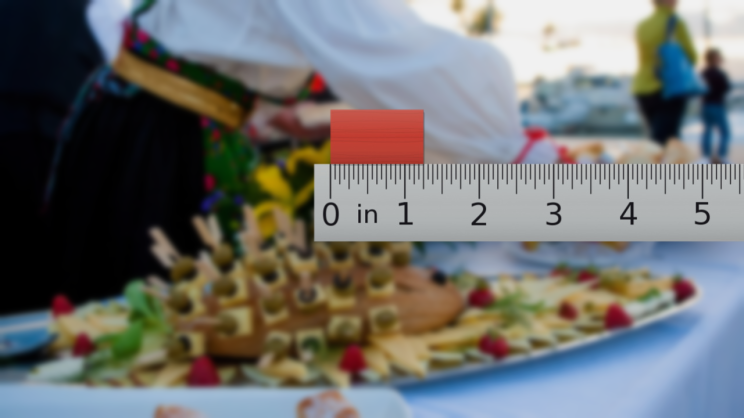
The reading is 1.25 in
